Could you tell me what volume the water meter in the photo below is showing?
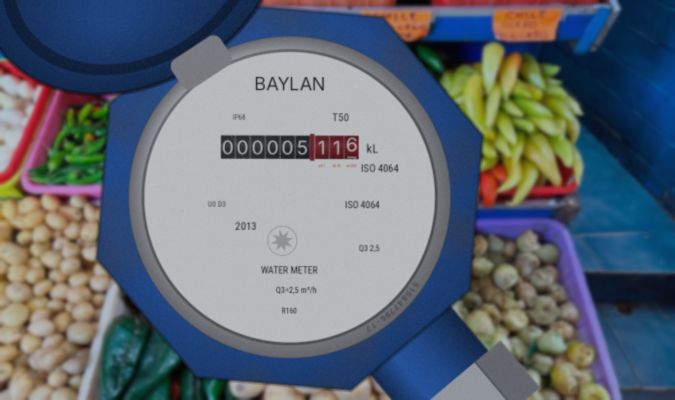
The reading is 5.116 kL
